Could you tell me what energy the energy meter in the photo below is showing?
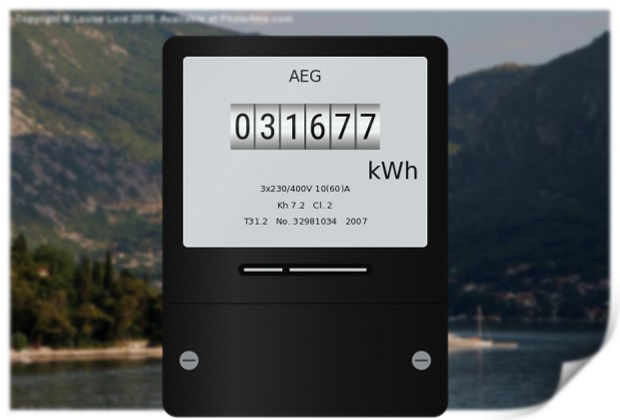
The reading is 31677 kWh
